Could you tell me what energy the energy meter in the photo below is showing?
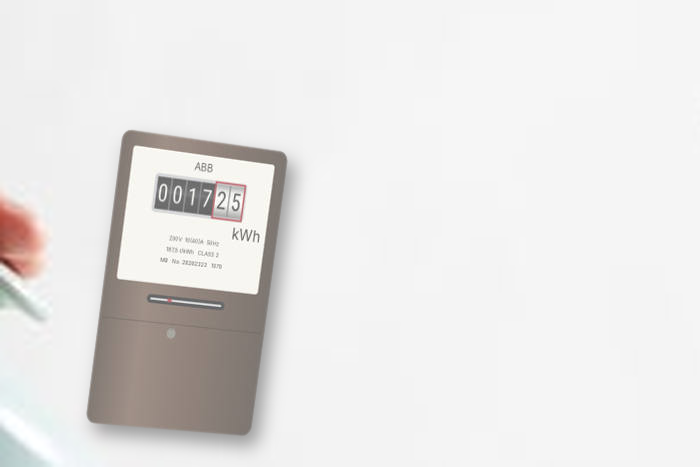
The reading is 17.25 kWh
